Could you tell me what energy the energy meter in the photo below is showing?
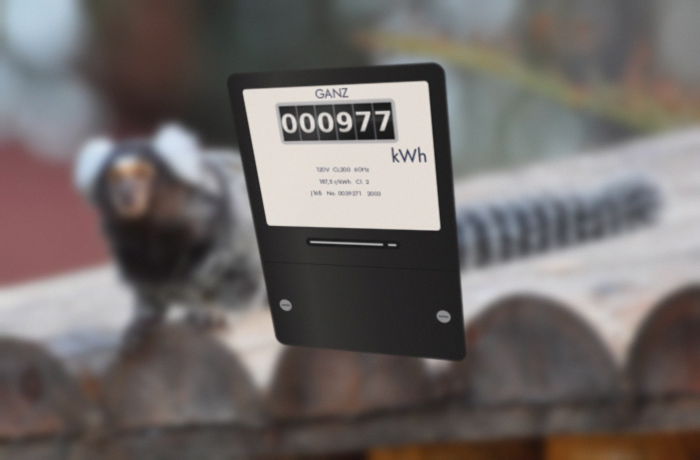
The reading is 977 kWh
